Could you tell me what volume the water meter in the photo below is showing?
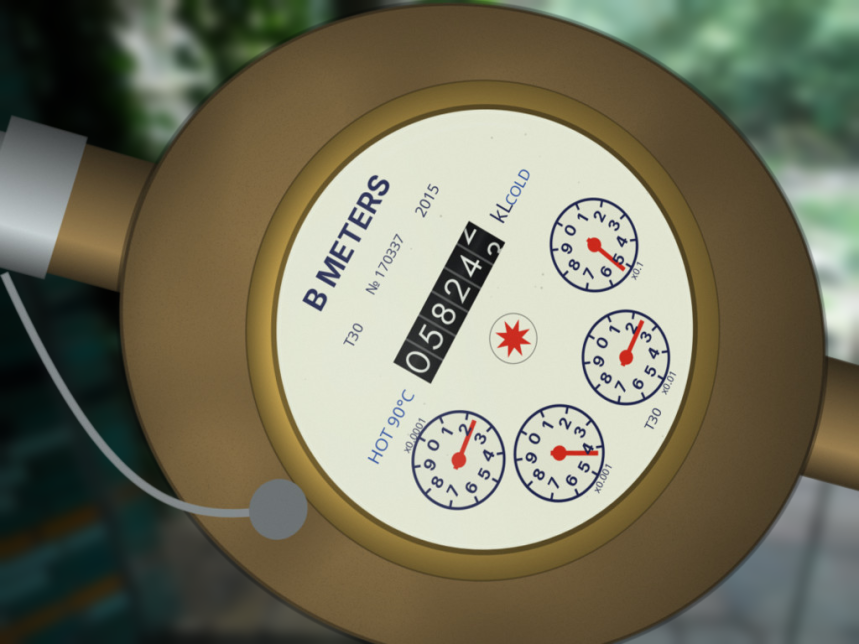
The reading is 58242.5242 kL
